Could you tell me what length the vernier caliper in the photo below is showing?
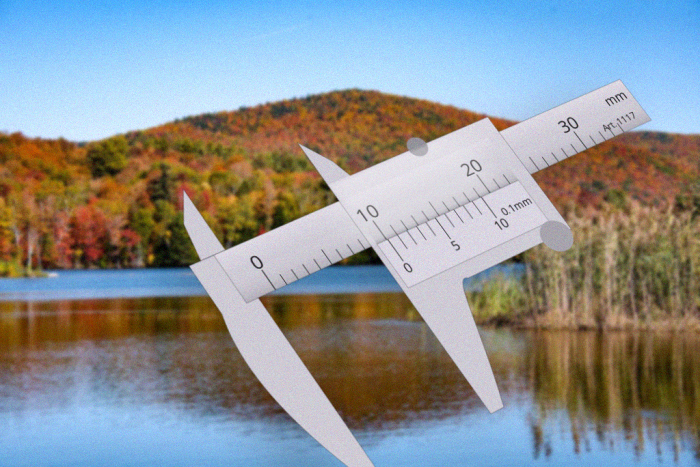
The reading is 10.1 mm
